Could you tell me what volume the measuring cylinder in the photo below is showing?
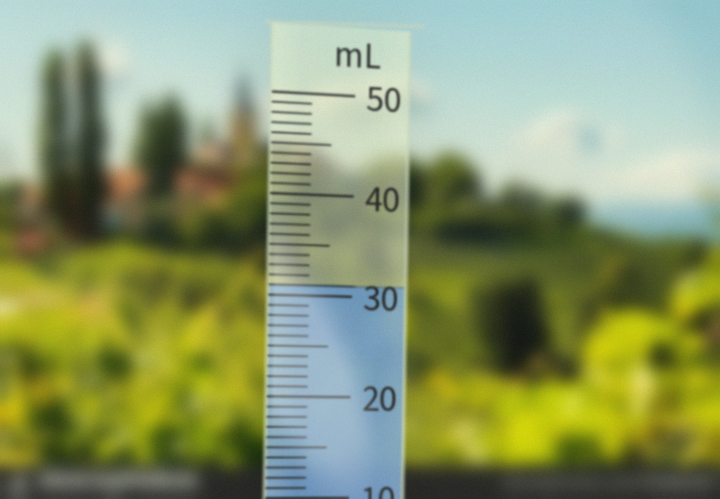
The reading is 31 mL
